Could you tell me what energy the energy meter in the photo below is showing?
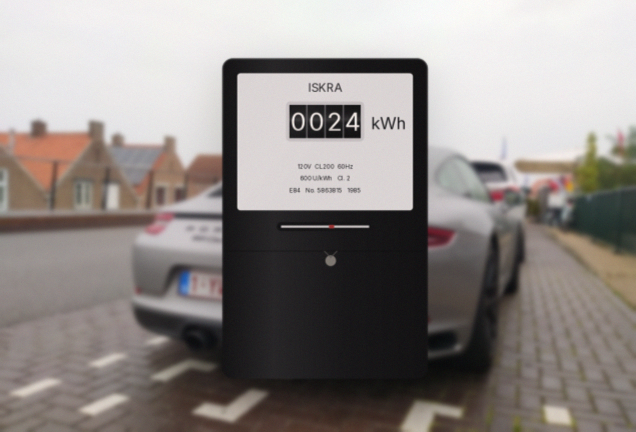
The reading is 24 kWh
